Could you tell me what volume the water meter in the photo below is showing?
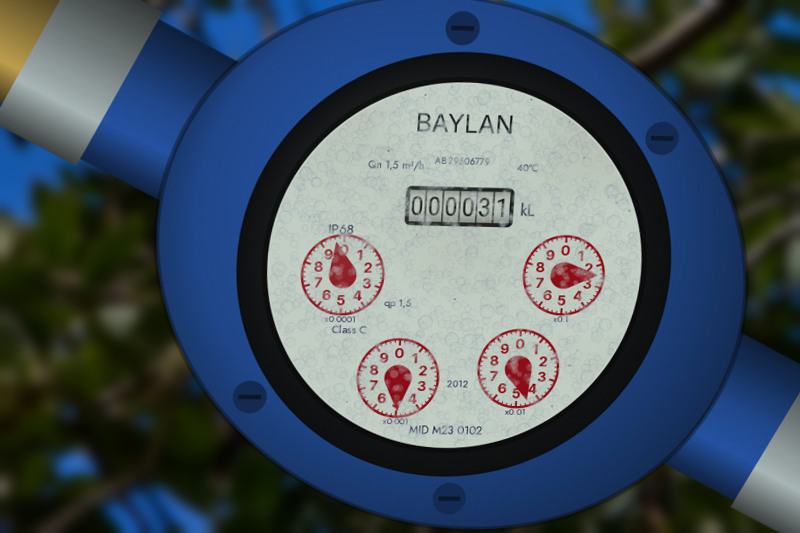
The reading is 31.2449 kL
